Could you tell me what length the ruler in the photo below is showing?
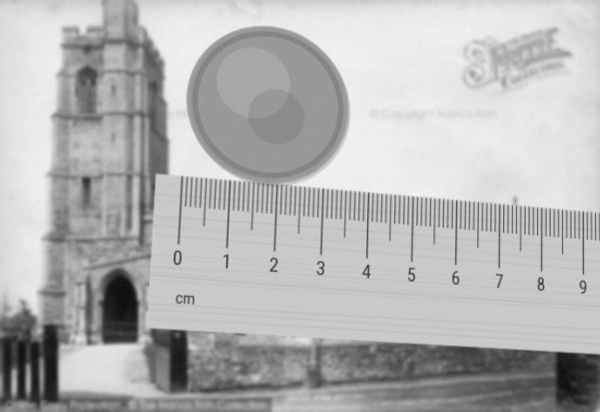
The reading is 3.5 cm
